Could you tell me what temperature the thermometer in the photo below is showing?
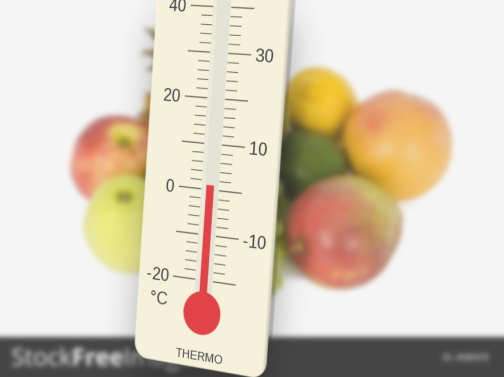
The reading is 1 °C
